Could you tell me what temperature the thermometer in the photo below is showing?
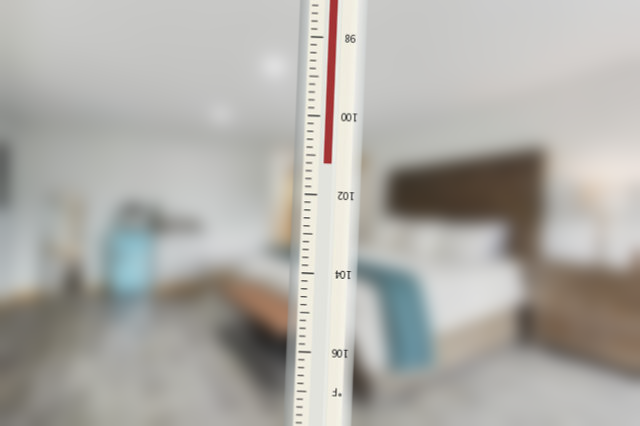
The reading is 101.2 °F
